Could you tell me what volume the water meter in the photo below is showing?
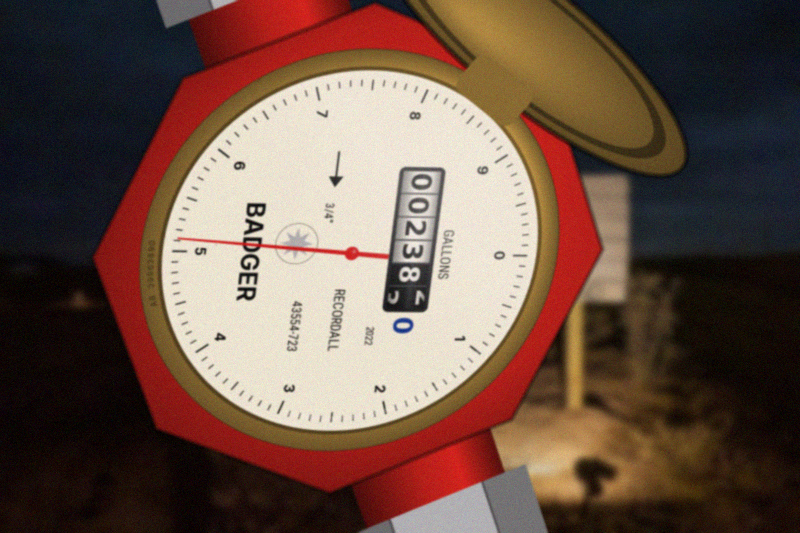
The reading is 23825.1 gal
